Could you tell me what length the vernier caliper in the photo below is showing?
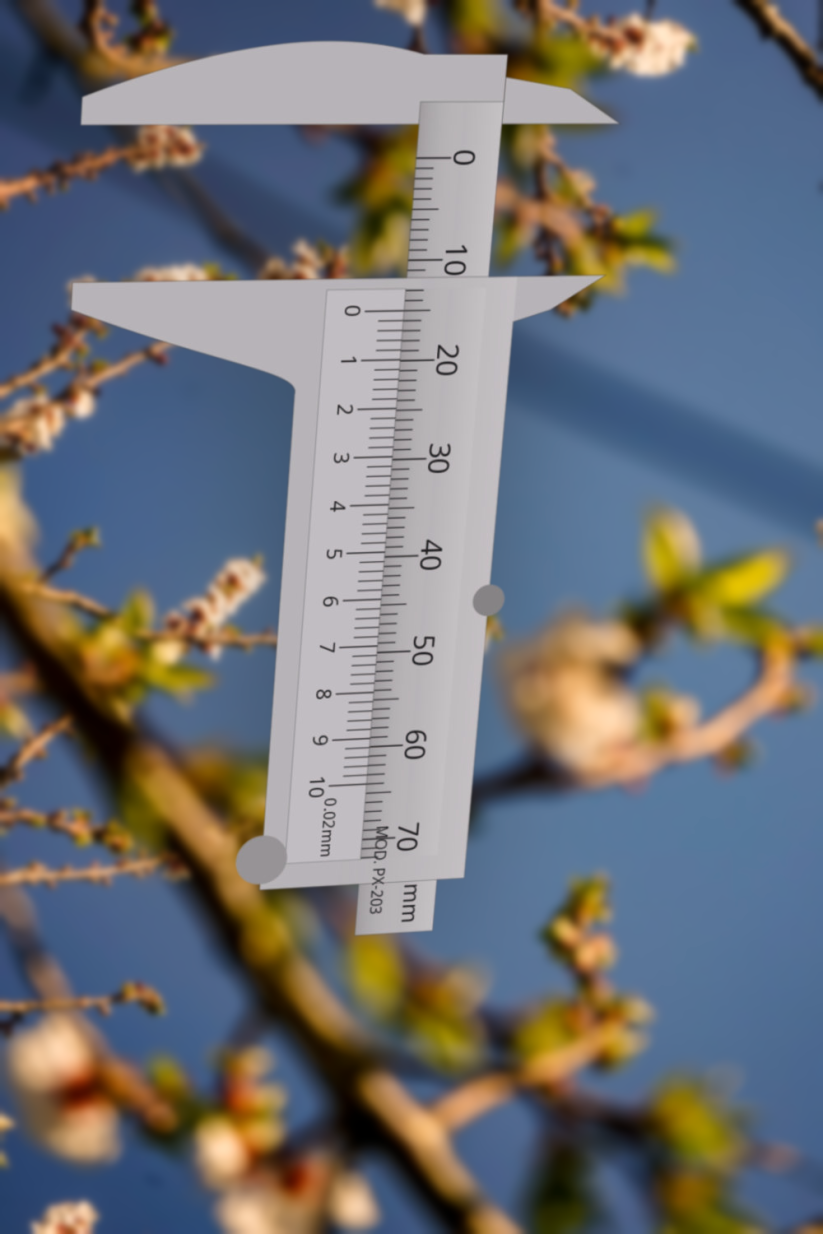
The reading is 15.0 mm
